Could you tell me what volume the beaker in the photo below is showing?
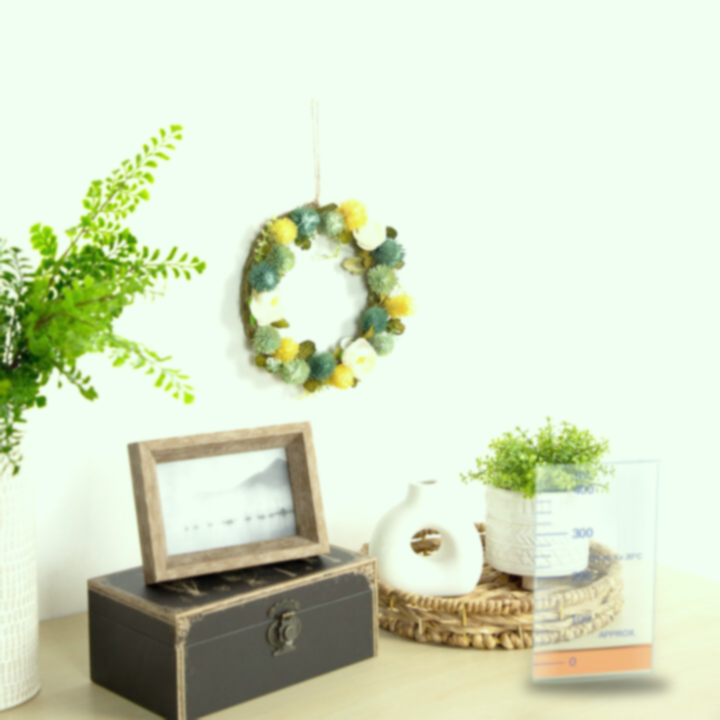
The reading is 25 mL
